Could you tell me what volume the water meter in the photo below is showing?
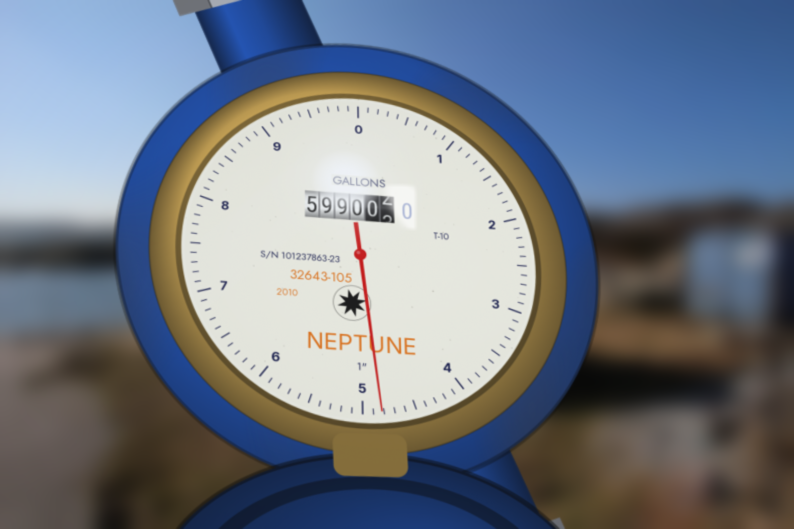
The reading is 5990024.8 gal
